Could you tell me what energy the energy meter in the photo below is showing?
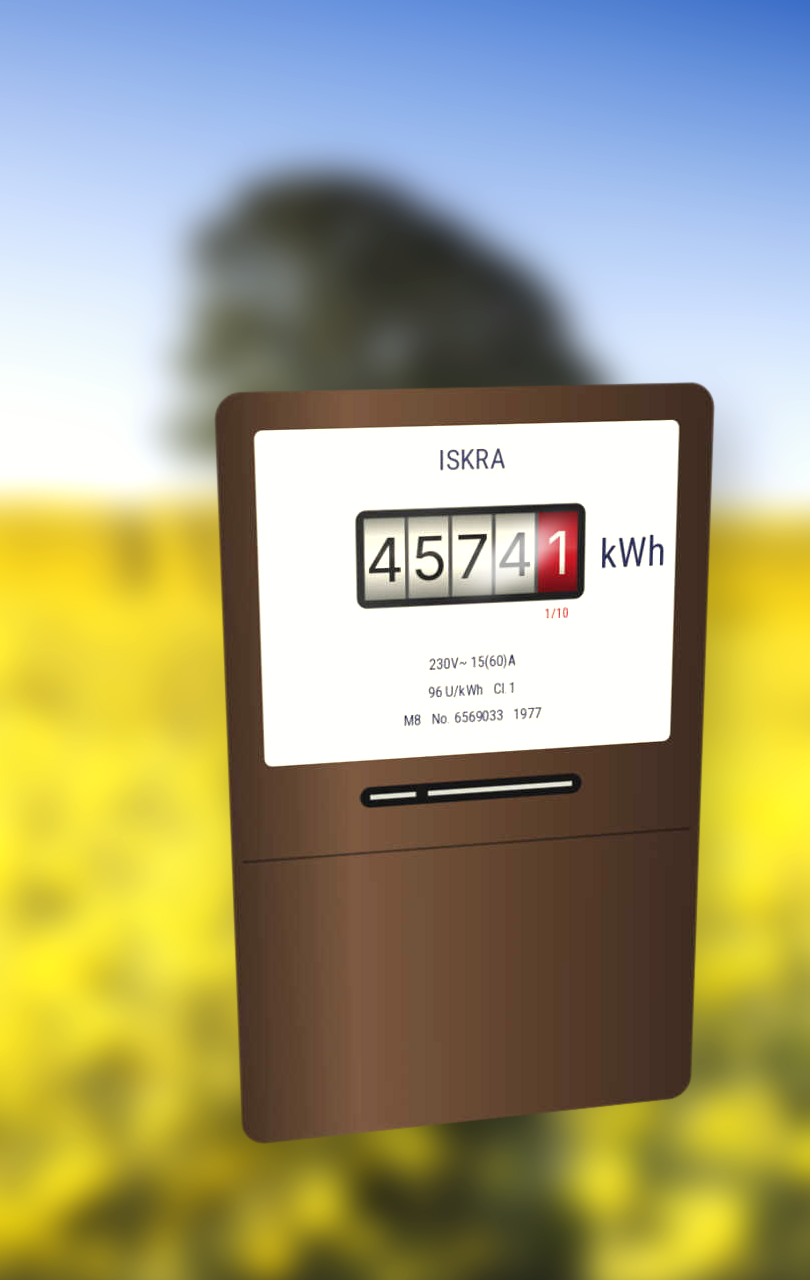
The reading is 4574.1 kWh
